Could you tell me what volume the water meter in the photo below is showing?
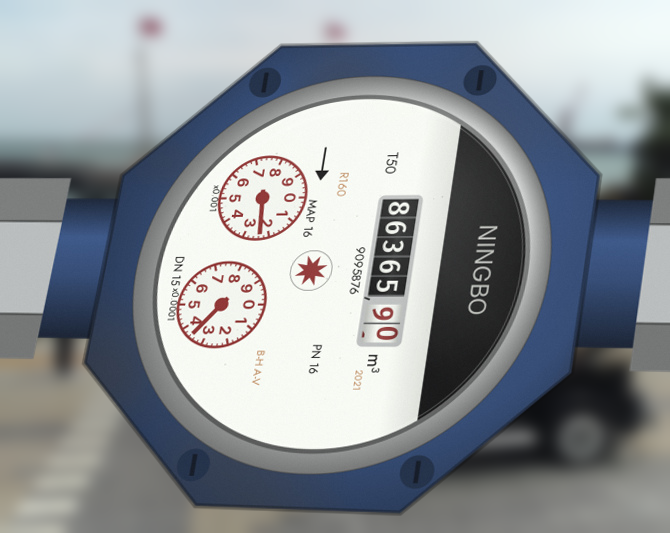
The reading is 86365.9023 m³
